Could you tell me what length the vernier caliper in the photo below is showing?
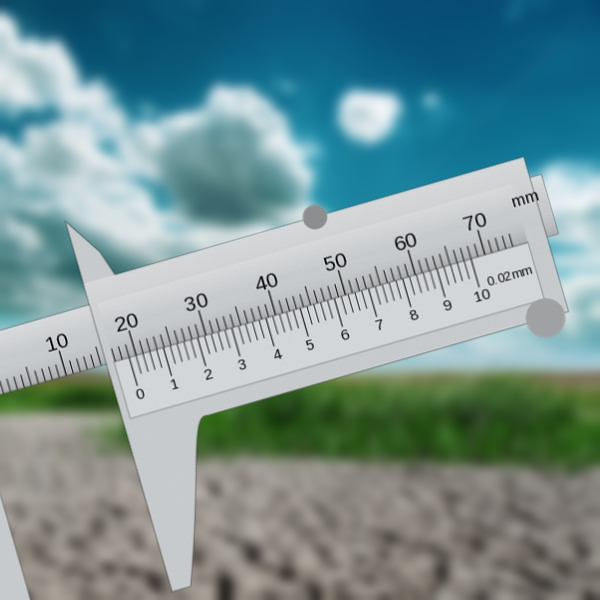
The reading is 19.0 mm
